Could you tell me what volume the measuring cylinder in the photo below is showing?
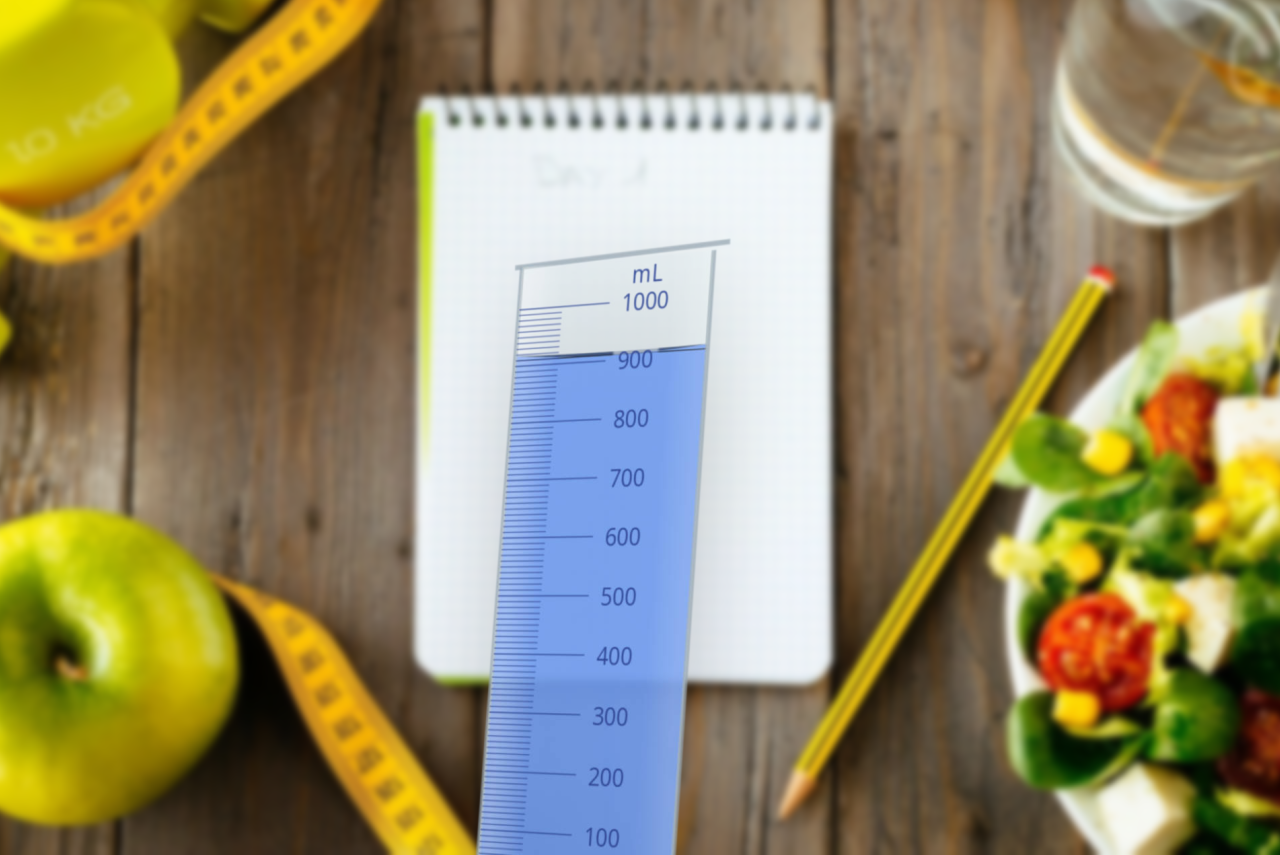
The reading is 910 mL
